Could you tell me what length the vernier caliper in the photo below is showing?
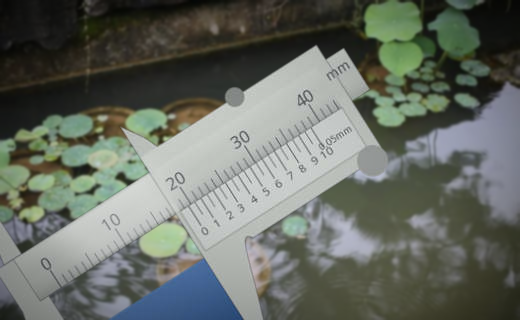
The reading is 19.6 mm
